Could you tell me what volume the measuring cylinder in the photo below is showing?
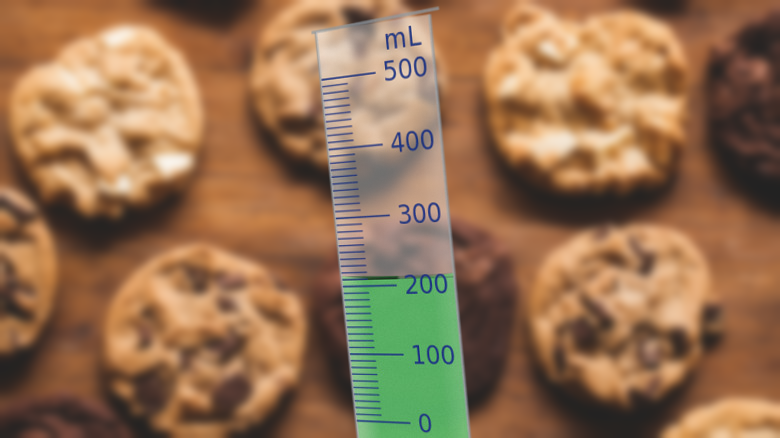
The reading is 210 mL
